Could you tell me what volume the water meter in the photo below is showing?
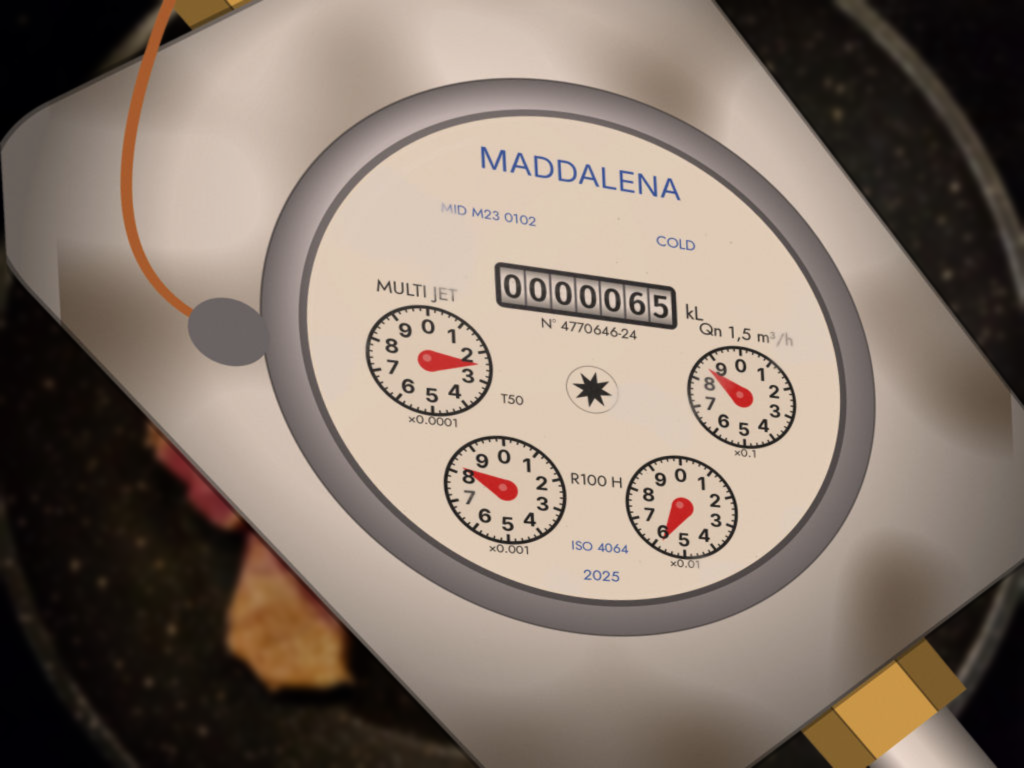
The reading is 65.8582 kL
